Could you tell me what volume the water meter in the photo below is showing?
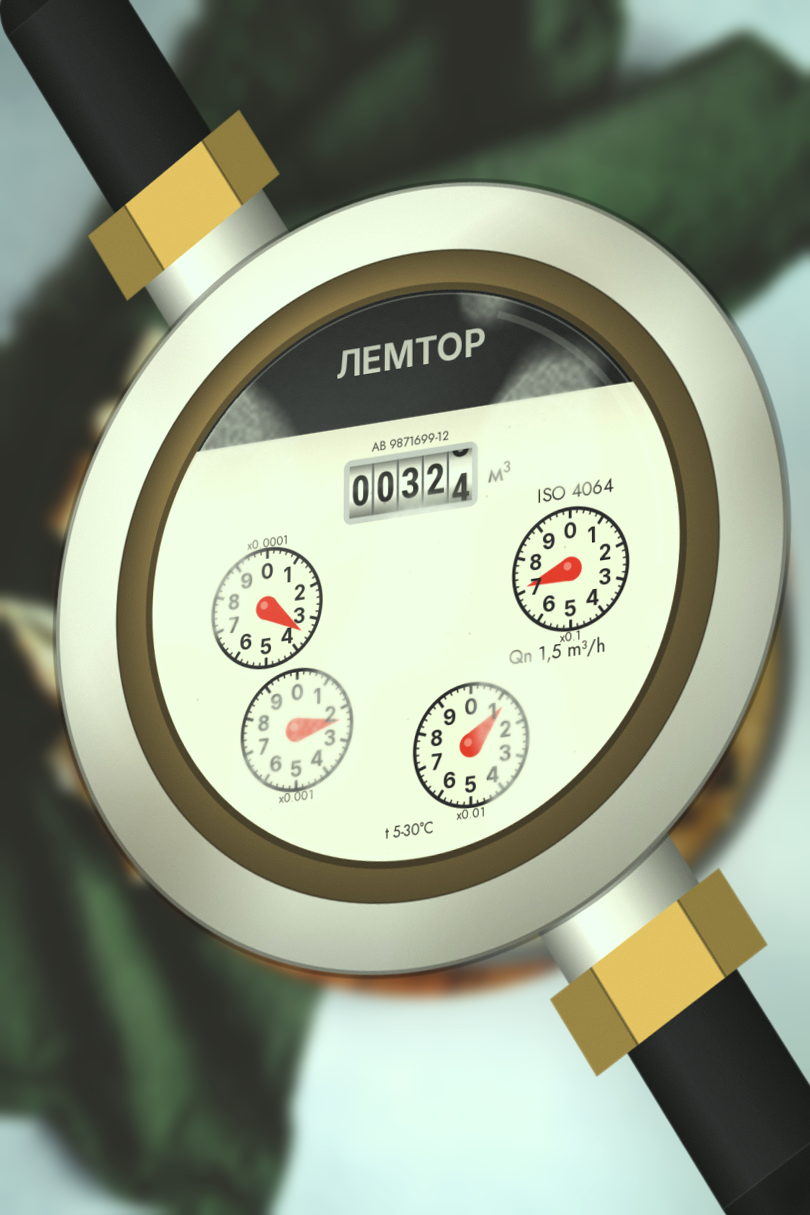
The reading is 323.7123 m³
